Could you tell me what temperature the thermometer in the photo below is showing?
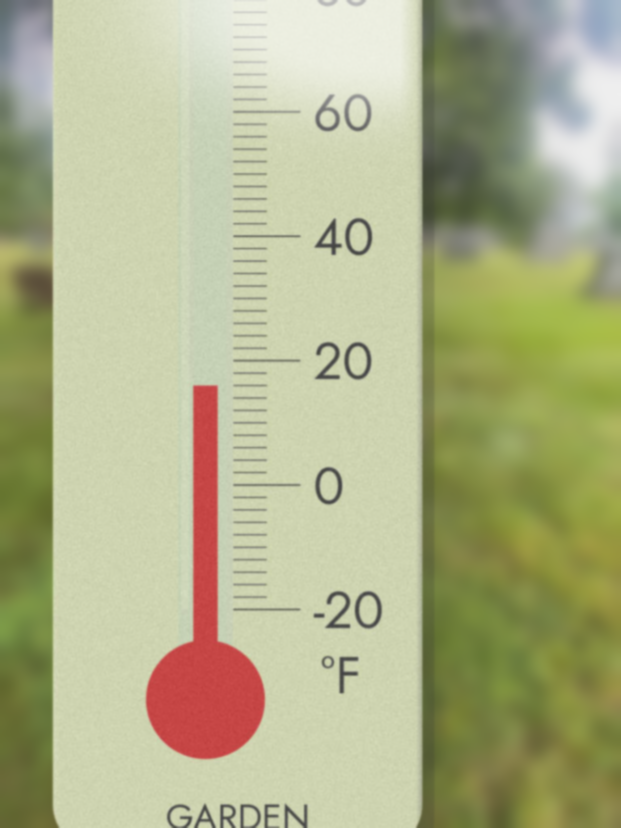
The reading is 16 °F
